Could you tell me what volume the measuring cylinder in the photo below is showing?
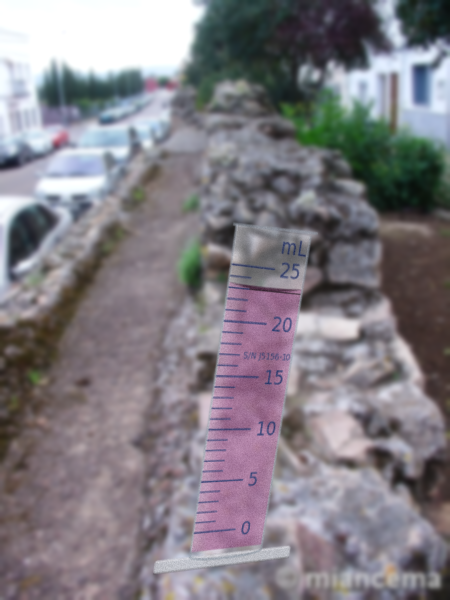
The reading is 23 mL
